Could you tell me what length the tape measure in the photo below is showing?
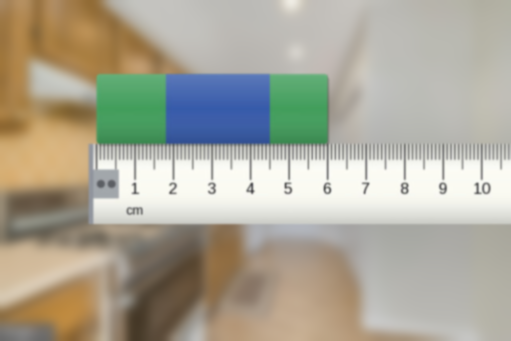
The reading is 6 cm
